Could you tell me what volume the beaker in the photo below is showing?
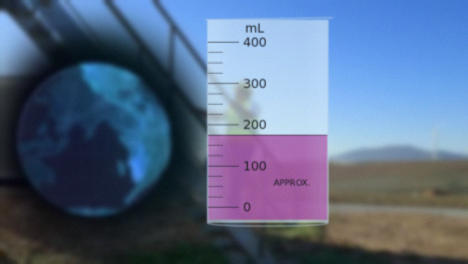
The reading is 175 mL
